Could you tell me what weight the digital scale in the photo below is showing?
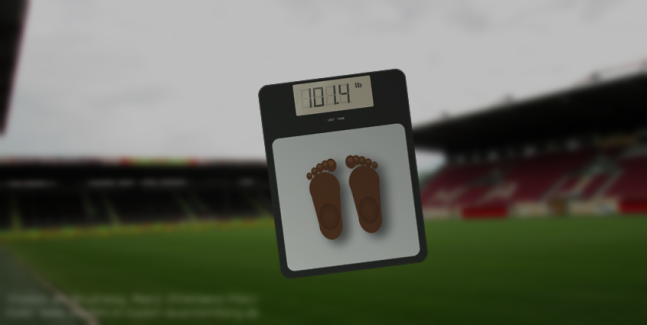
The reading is 101.4 lb
